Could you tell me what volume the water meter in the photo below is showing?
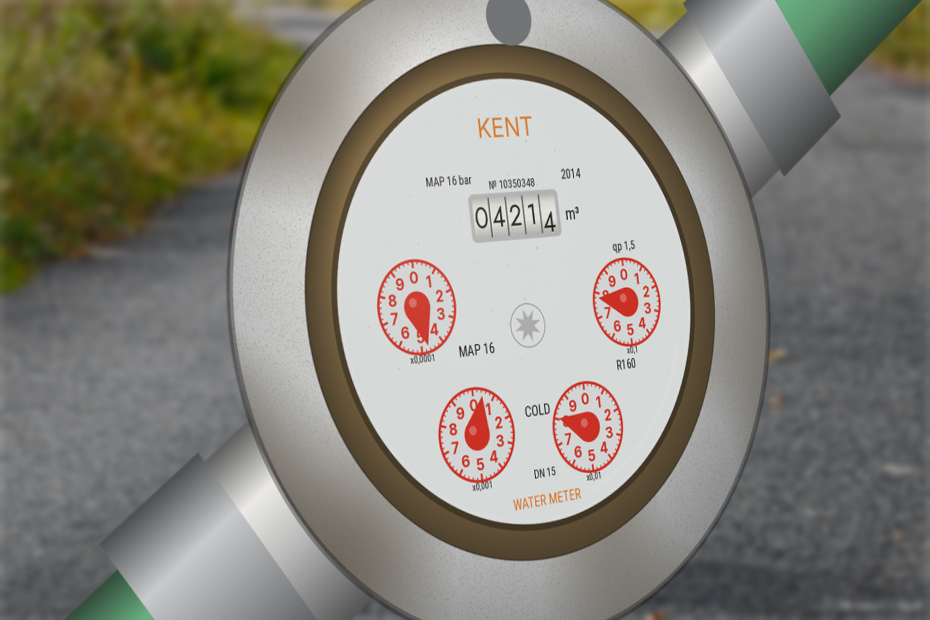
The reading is 4213.7804 m³
